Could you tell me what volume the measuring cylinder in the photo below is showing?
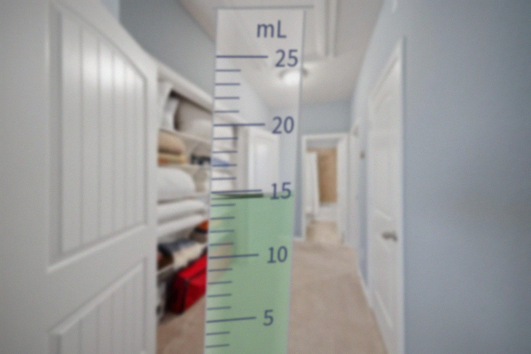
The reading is 14.5 mL
